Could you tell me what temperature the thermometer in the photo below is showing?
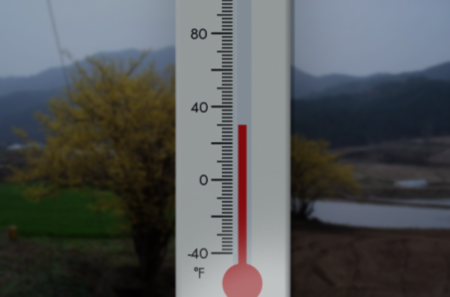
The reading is 30 °F
